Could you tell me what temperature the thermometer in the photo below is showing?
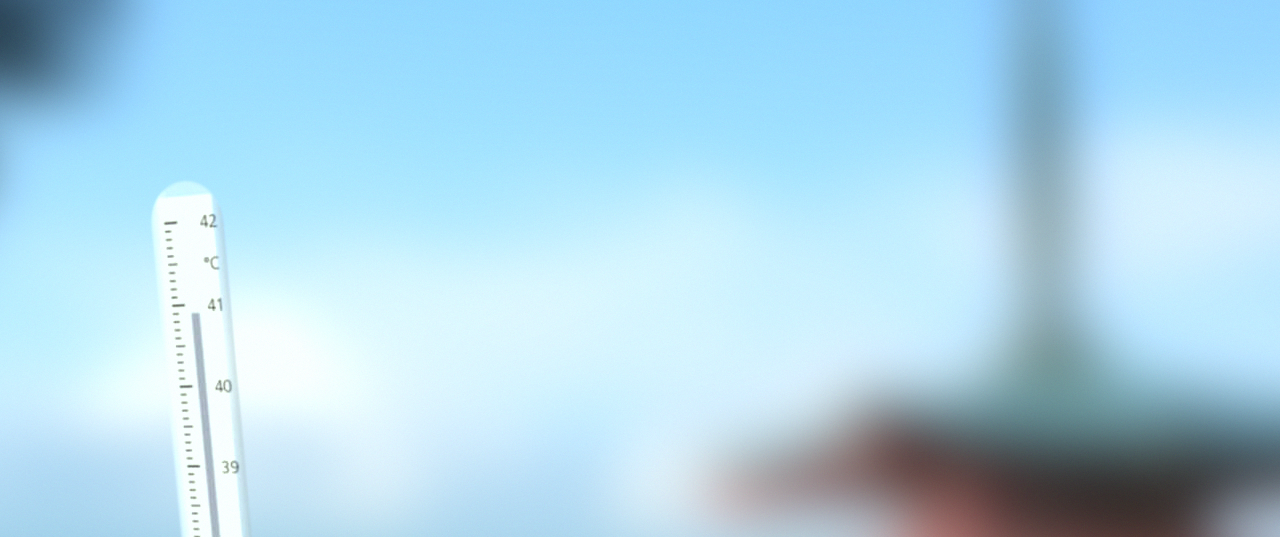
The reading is 40.9 °C
